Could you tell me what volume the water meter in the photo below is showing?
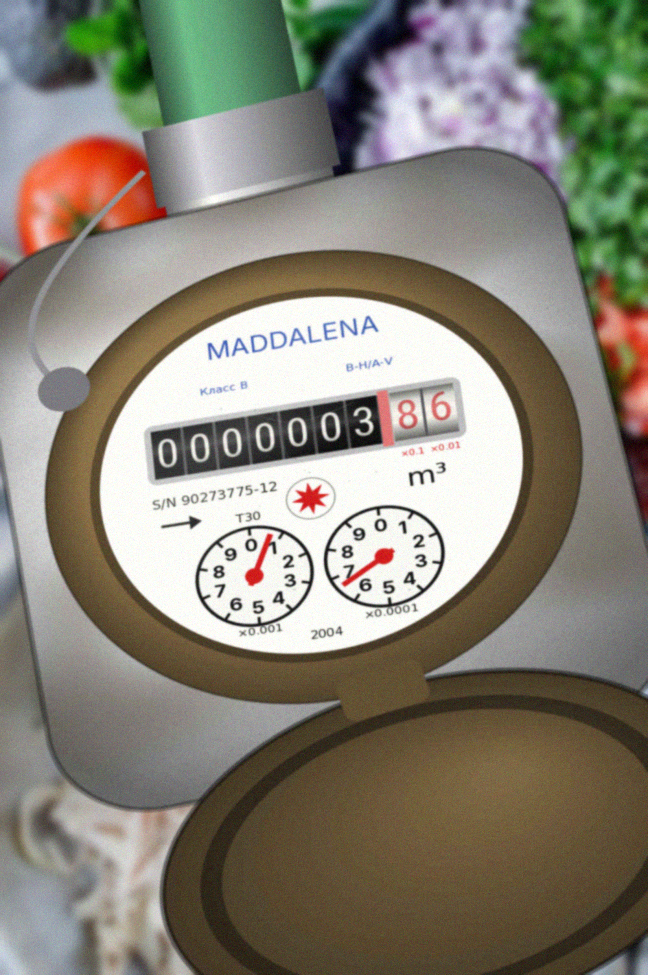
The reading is 3.8606 m³
